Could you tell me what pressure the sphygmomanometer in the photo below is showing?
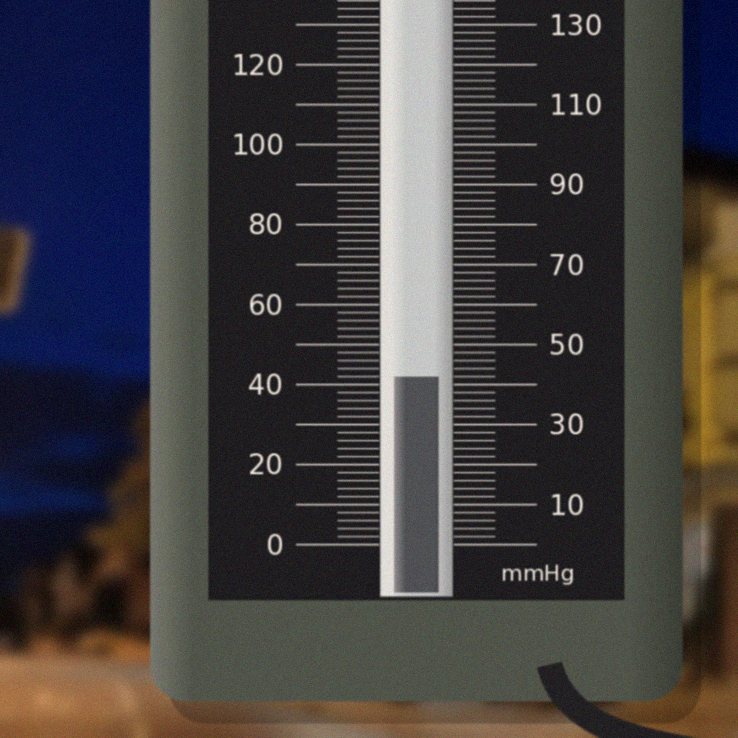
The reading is 42 mmHg
